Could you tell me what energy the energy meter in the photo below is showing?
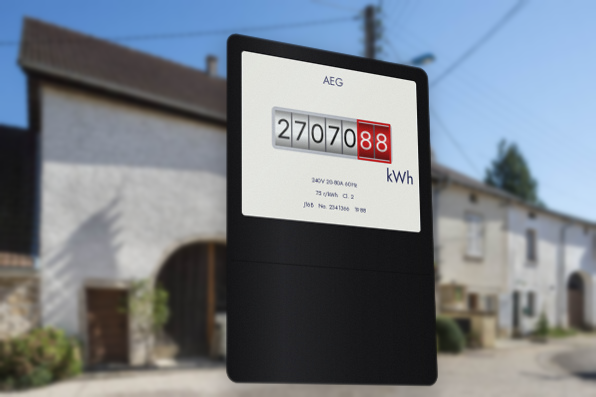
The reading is 27070.88 kWh
